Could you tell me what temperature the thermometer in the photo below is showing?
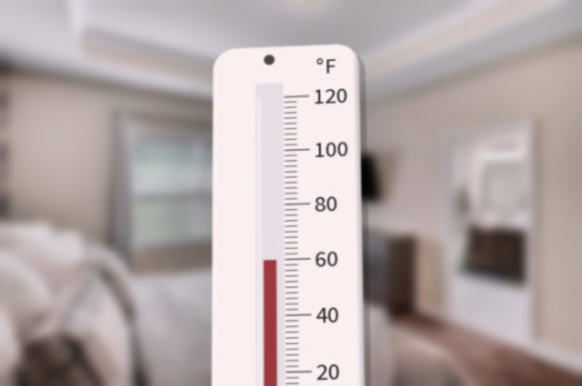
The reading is 60 °F
